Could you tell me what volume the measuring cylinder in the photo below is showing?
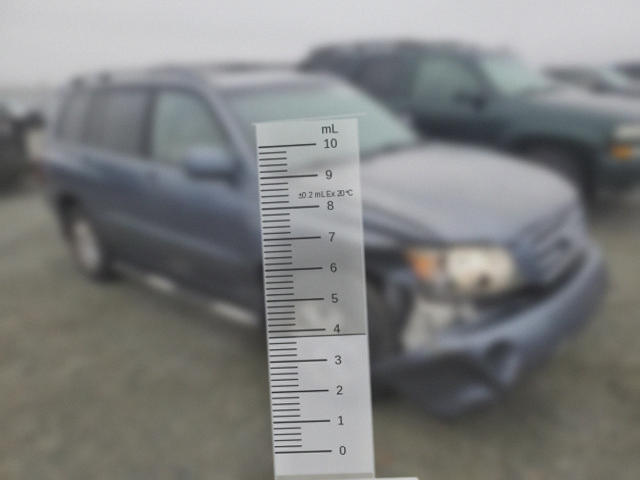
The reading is 3.8 mL
